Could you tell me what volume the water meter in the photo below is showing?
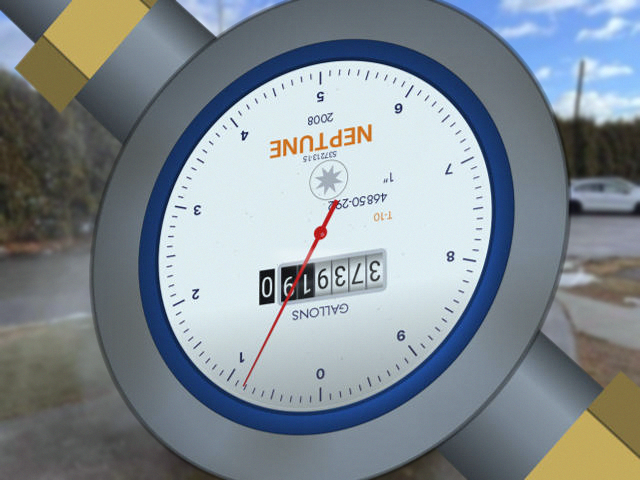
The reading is 3739190.8 gal
